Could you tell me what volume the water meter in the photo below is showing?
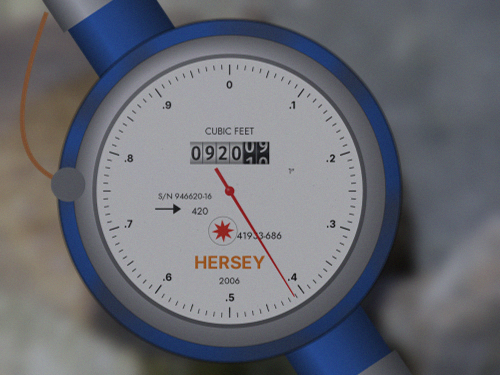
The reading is 92009.41 ft³
